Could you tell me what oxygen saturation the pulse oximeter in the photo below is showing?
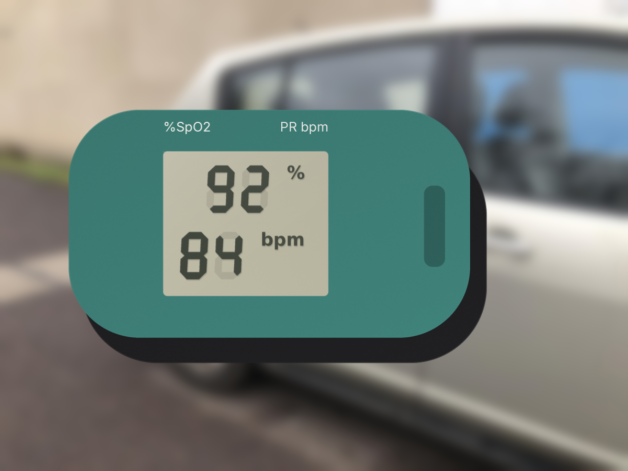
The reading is 92 %
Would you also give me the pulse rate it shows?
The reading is 84 bpm
